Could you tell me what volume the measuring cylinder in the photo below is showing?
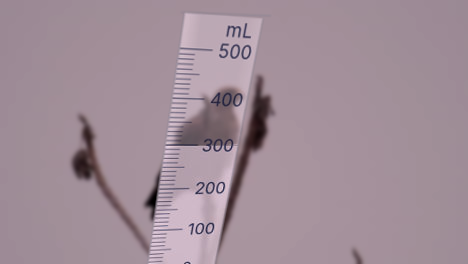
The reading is 300 mL
